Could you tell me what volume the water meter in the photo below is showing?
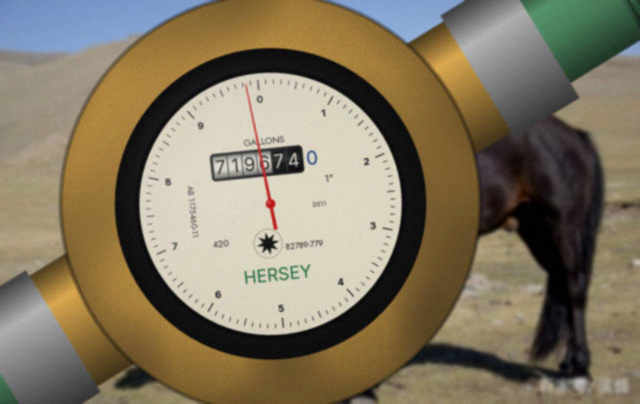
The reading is 7196739.8 gal
